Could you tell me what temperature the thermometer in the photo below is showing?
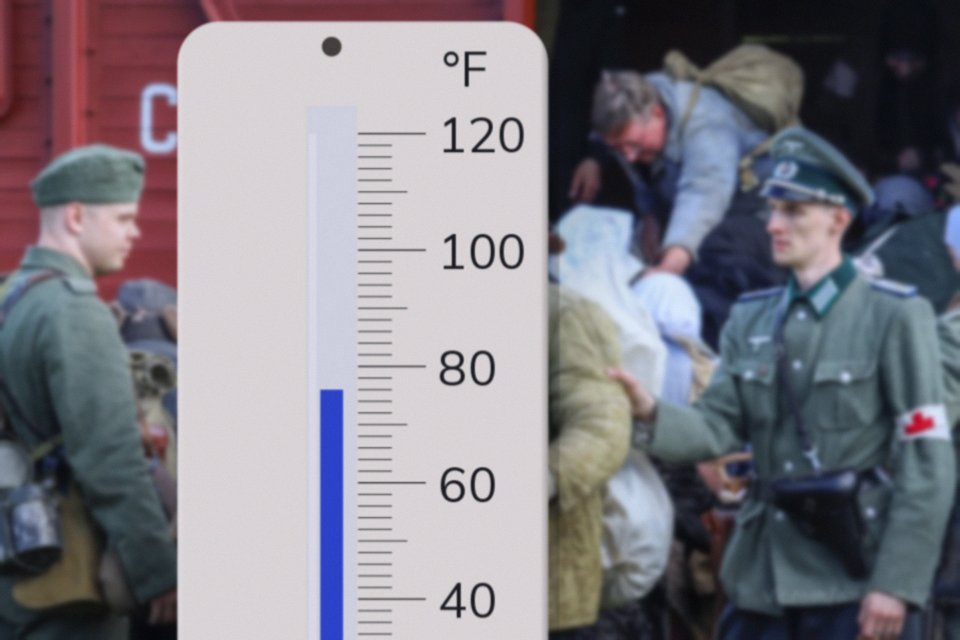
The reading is 76 °F
